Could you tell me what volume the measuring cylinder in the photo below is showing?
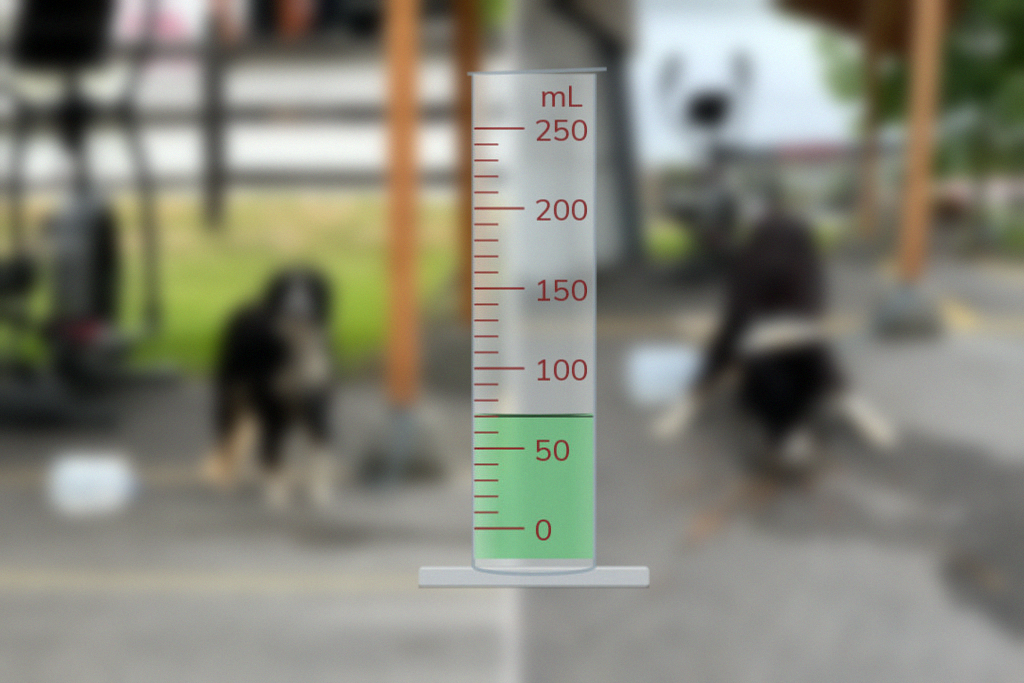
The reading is 70 mL
